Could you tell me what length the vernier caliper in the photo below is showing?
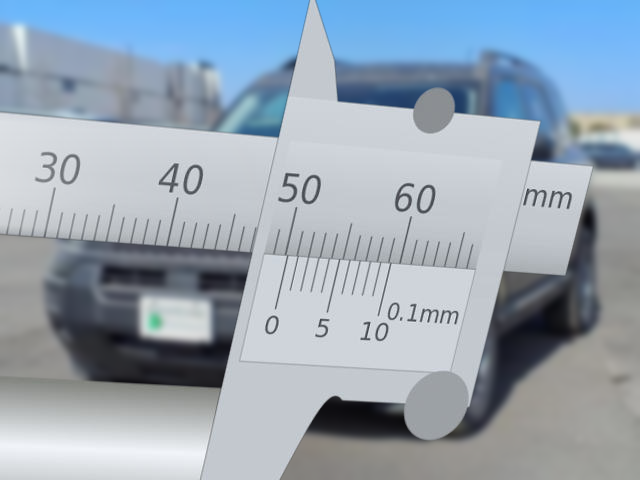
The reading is 50.2 mm
